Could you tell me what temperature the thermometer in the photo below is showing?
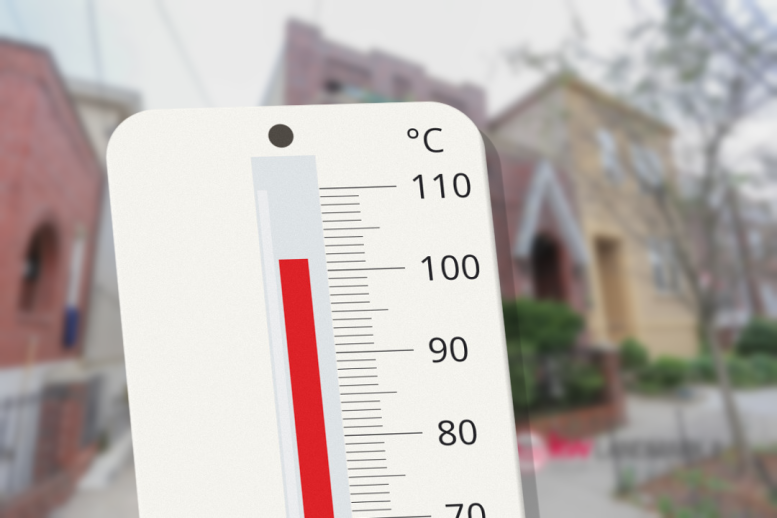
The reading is 101.5 °C
